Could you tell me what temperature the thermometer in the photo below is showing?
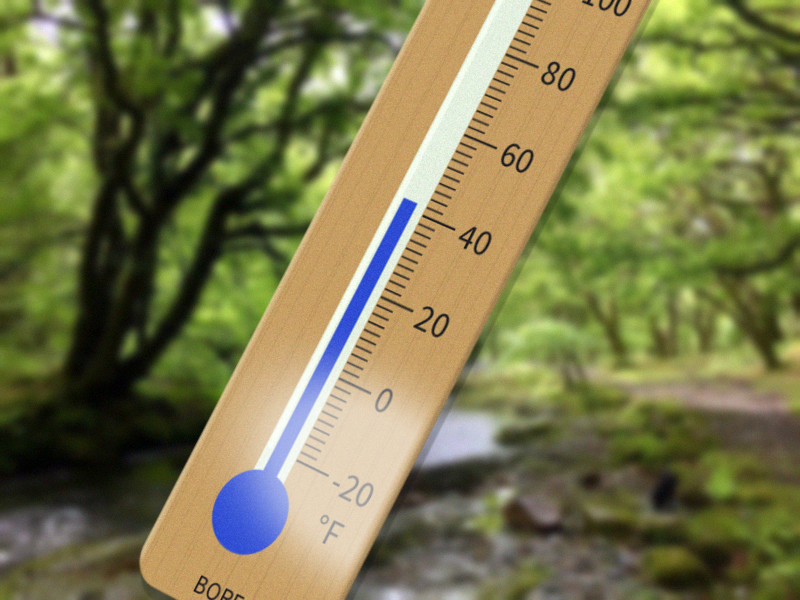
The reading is 42 °F
